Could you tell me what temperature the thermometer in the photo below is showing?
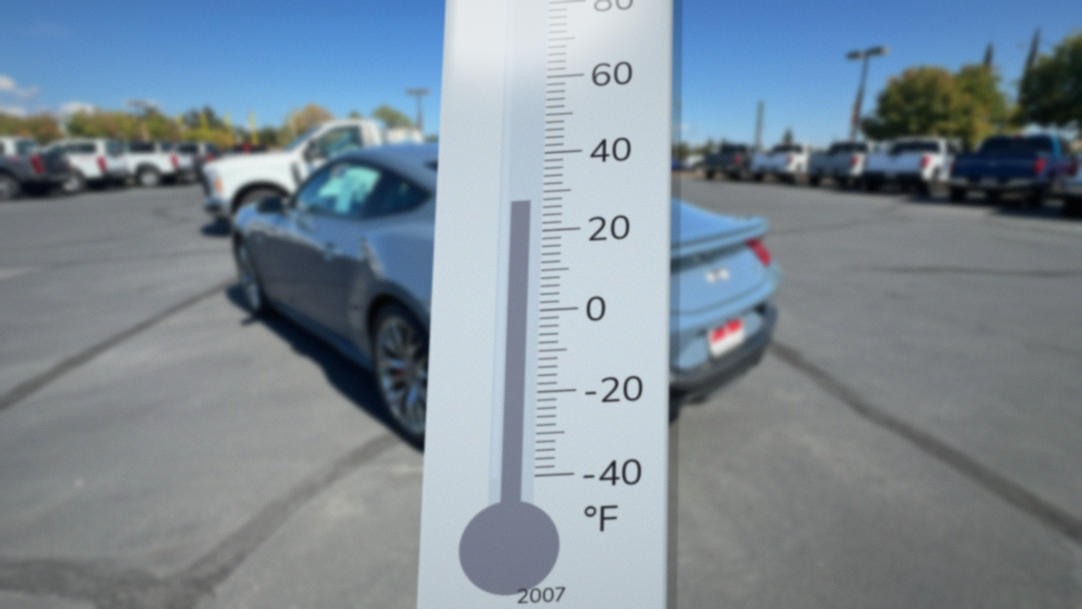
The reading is 28 °F
